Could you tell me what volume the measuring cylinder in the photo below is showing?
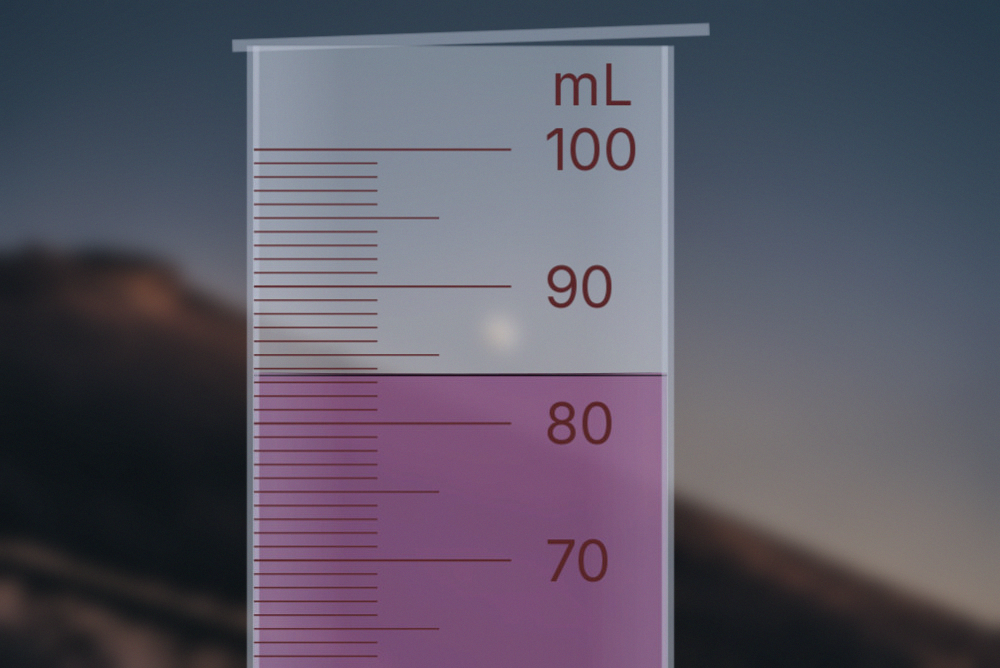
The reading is 83.5 mL
